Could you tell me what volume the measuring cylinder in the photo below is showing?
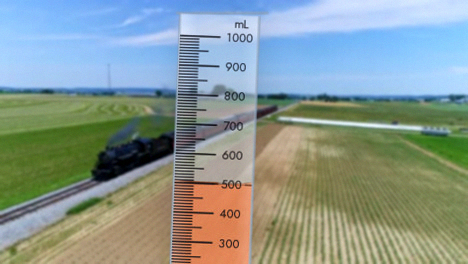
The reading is 500 mL
